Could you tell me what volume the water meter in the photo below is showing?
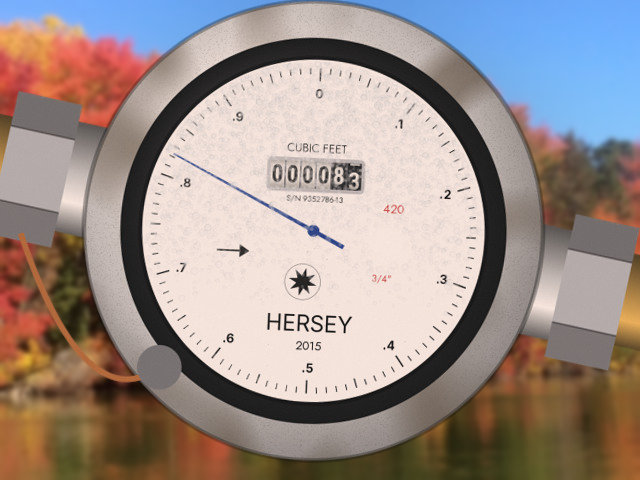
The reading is 82.82 ft³
